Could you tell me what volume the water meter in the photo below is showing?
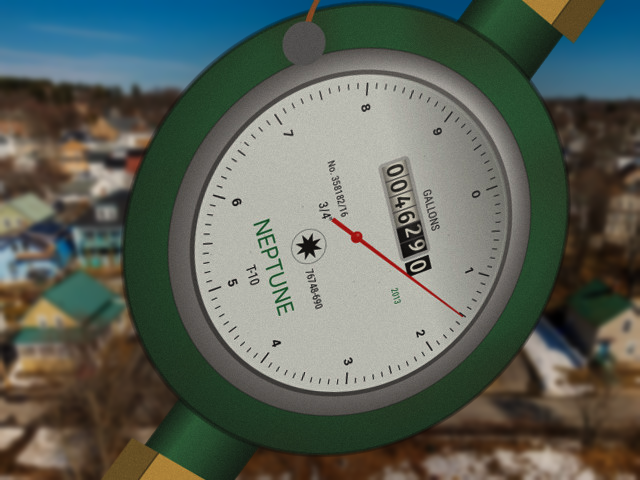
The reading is 46291.5 gal
